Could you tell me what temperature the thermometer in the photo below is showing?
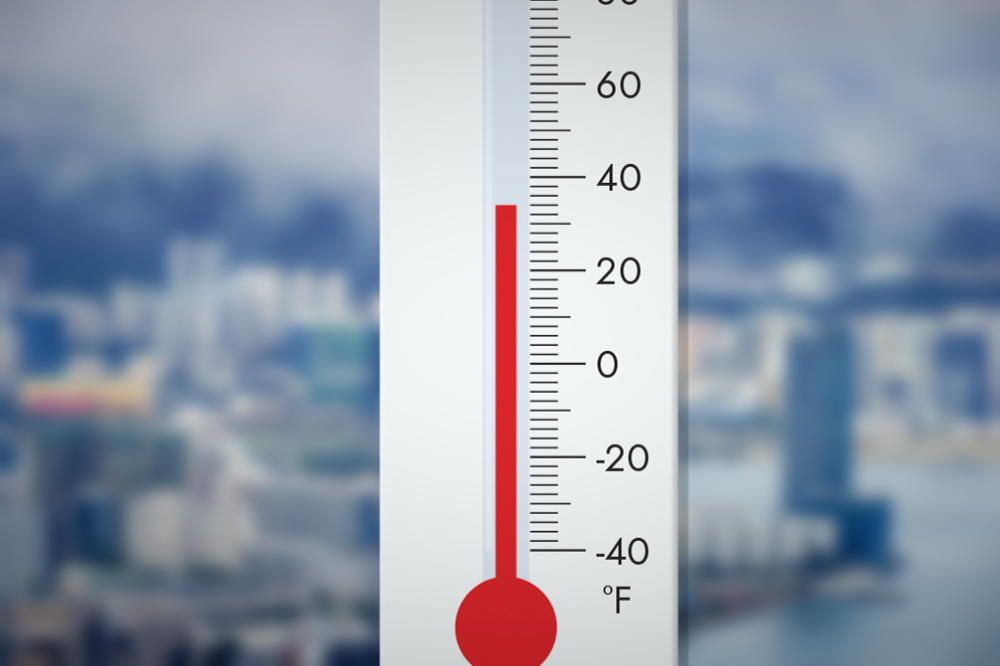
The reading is 34 °F
